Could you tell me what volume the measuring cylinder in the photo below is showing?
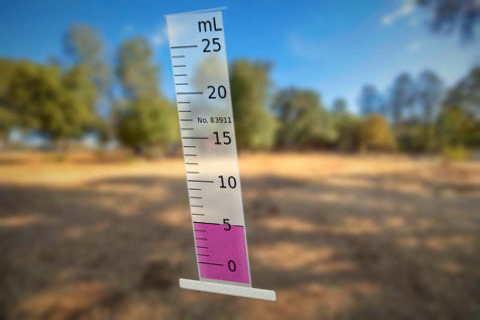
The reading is 5 mL
